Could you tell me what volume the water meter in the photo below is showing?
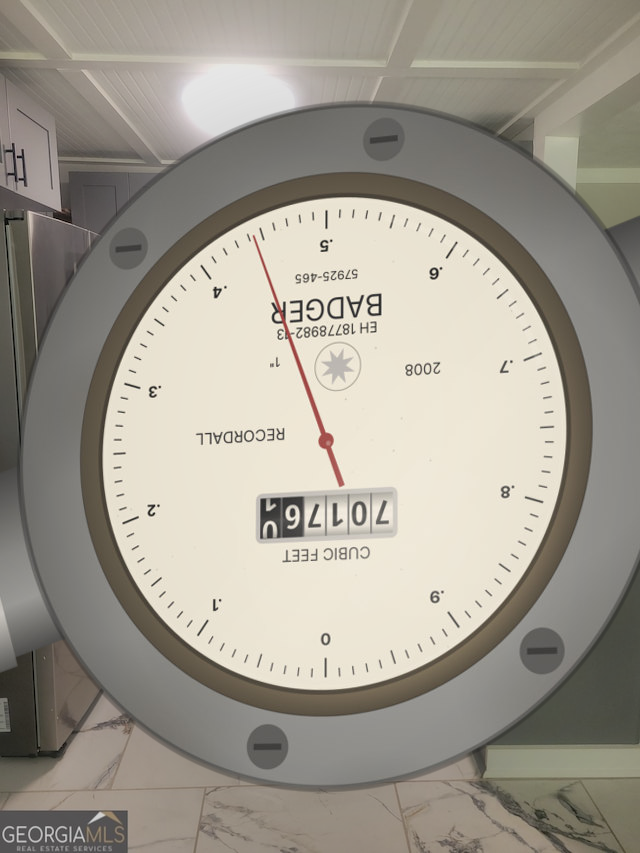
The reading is 701760.44 ft³
